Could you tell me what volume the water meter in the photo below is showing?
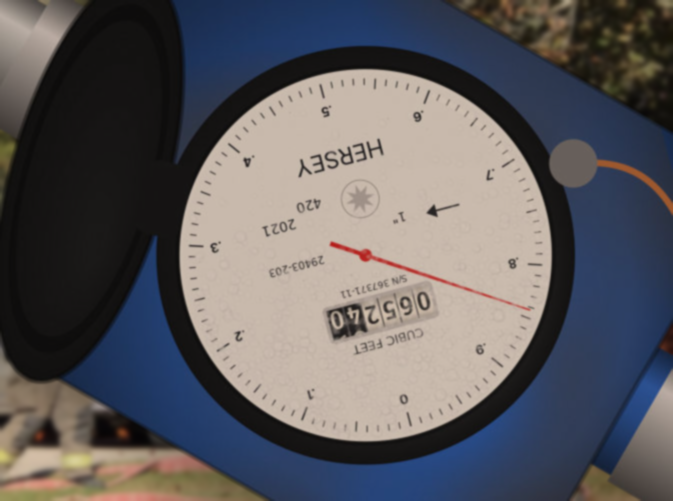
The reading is 65239.84 ft³
